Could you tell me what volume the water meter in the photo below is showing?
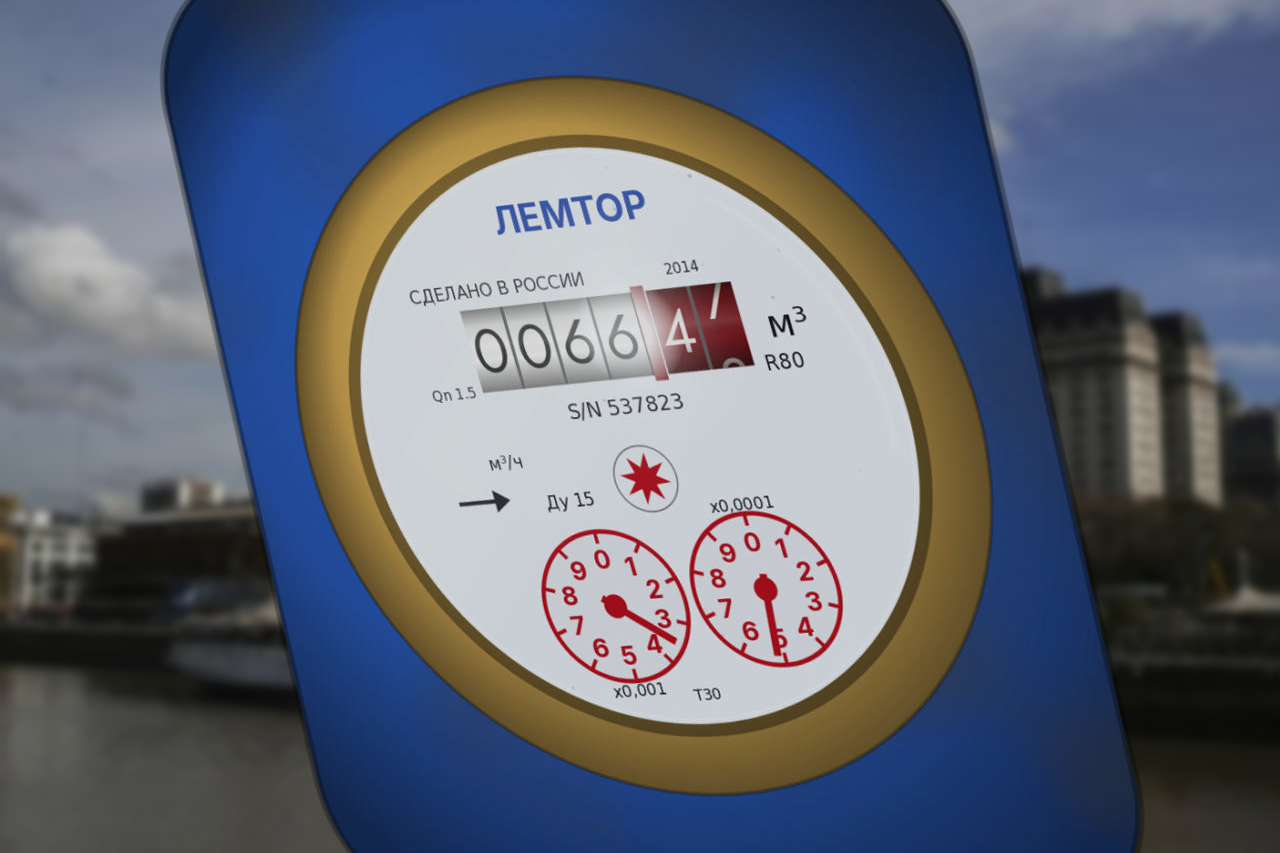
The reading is 66.4735 m³
